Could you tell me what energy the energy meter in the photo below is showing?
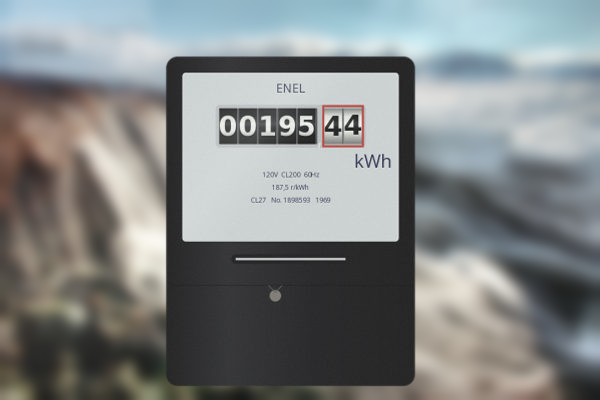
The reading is 195.44 kWh
